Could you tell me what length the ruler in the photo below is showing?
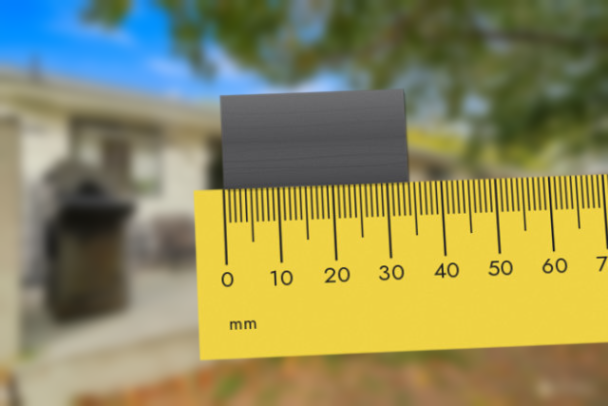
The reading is 34 mm
